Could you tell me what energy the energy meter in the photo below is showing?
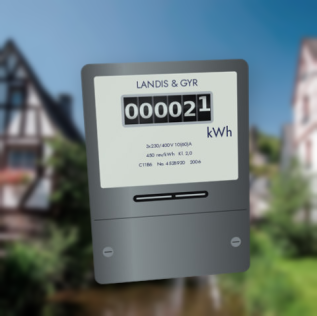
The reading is 21 kWh
